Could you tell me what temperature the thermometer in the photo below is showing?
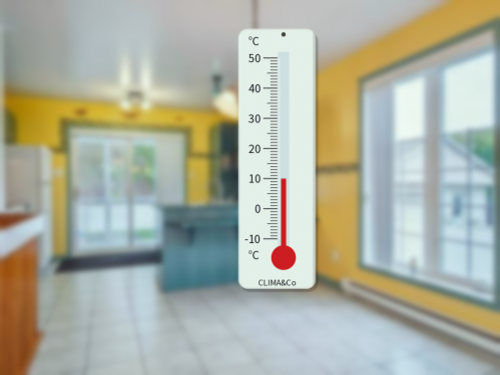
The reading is 10 °C
